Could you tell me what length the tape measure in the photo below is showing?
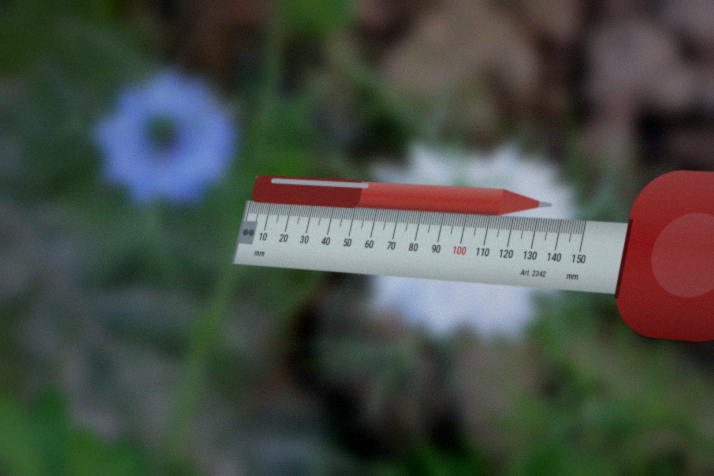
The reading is 135 mm
